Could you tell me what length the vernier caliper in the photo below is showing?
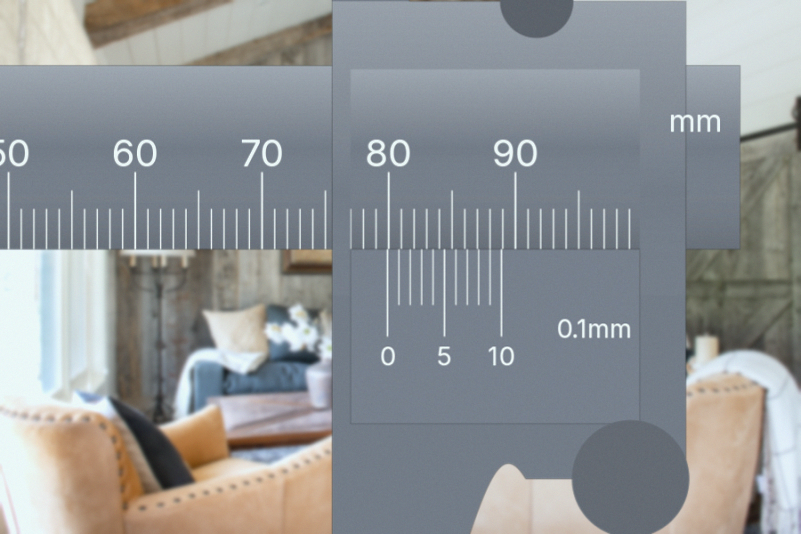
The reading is 79.9 mm
